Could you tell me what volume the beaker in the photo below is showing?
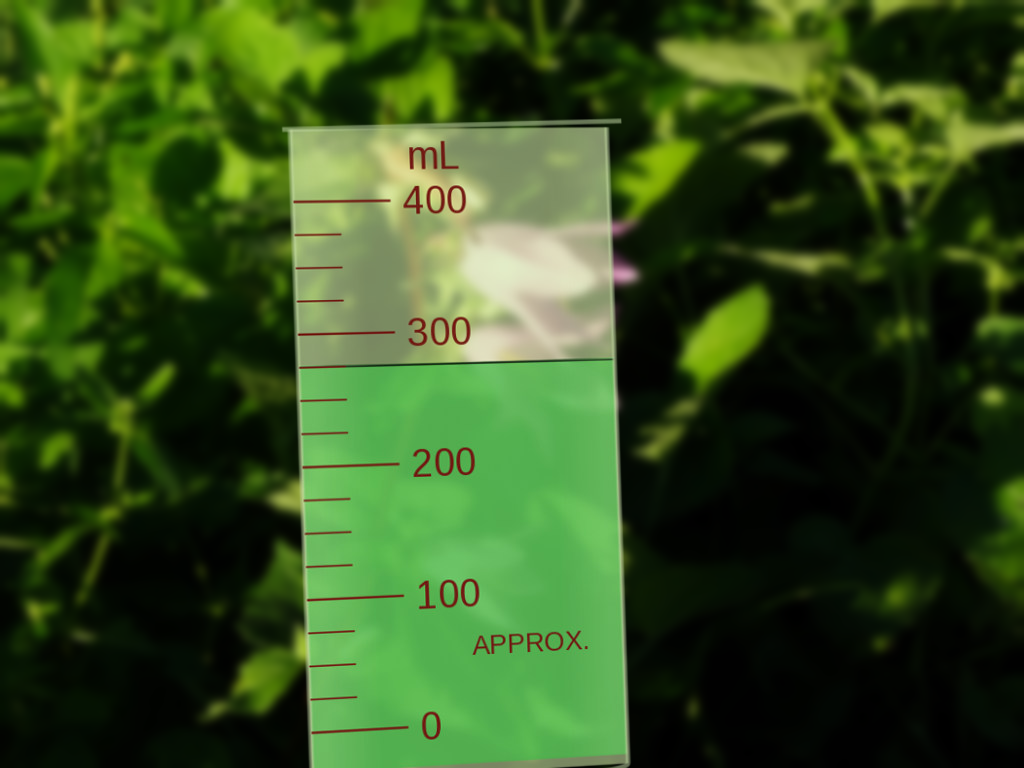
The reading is 275 mL
